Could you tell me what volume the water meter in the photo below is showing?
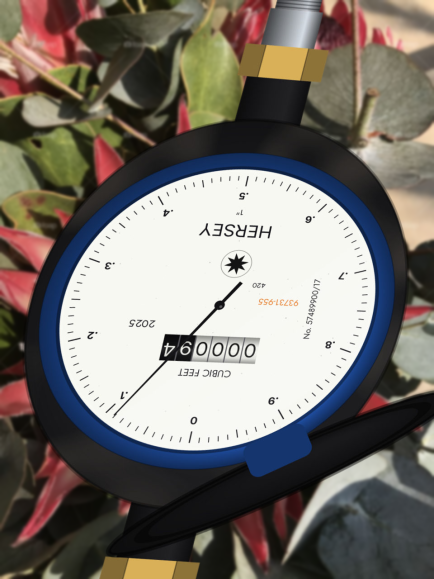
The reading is 94.09 ft³
